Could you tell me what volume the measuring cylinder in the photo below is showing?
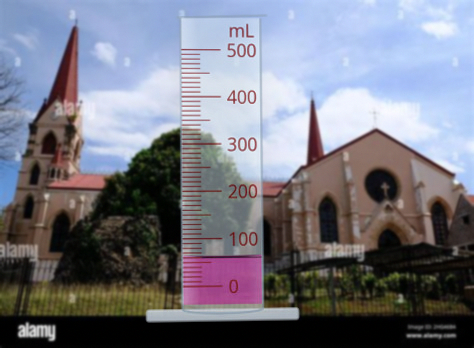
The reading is 60 mL
